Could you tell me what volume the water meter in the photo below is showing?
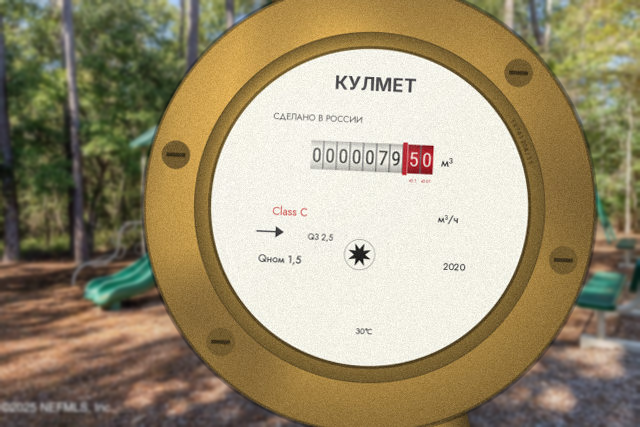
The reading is 79.50 m³
